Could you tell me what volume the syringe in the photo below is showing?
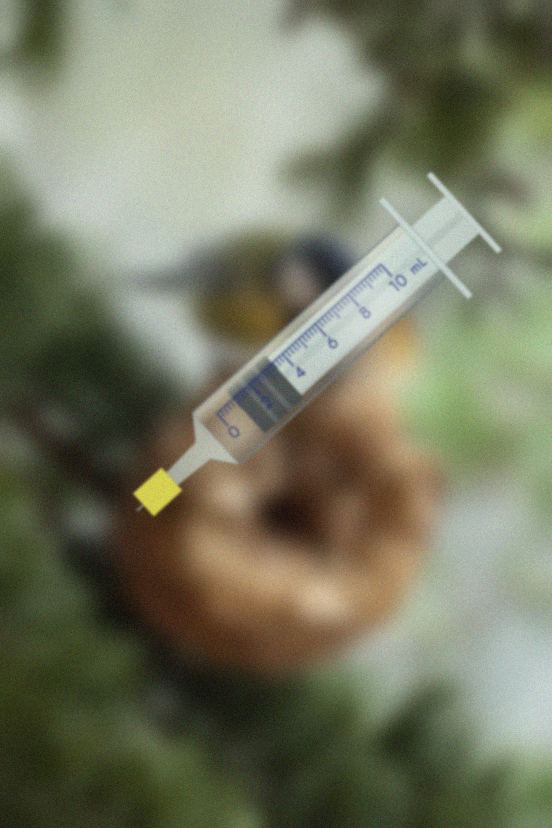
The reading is 1 mL
